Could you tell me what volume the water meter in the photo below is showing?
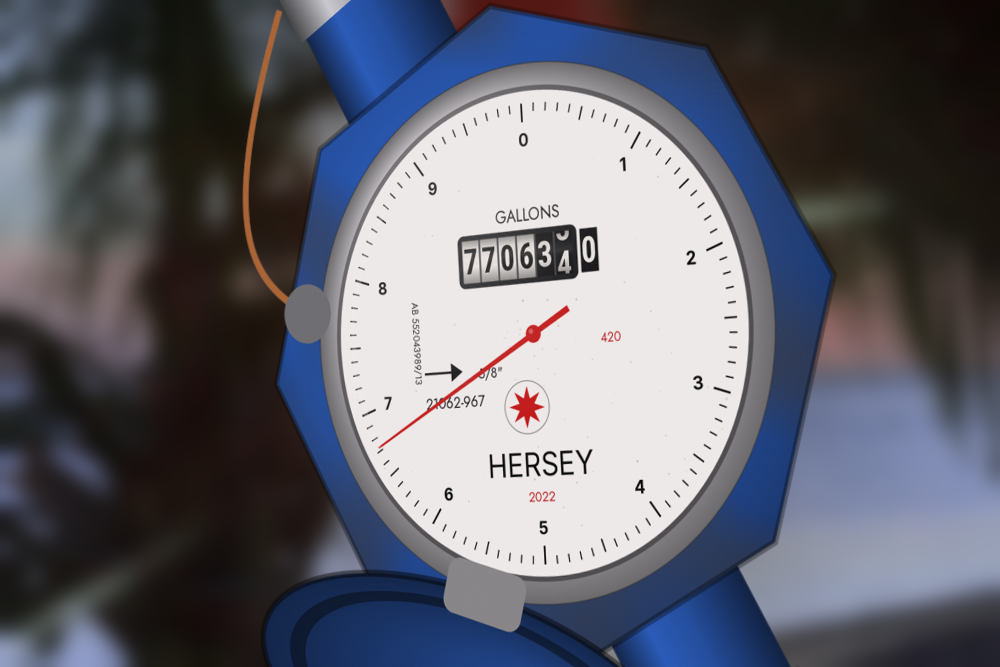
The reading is 7706336.7 gal
